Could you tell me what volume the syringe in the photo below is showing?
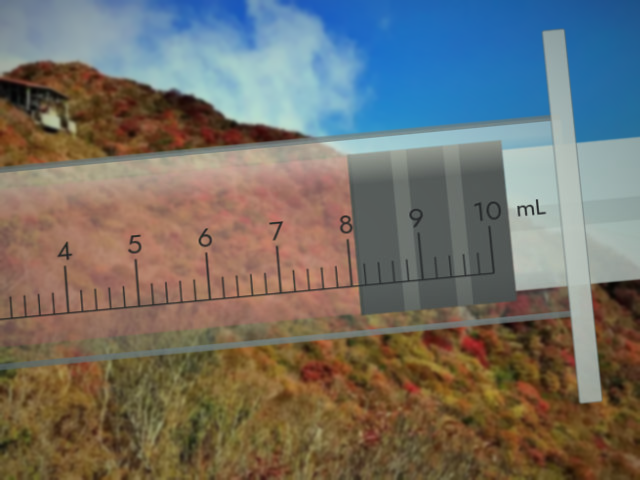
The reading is 8.1 mL
